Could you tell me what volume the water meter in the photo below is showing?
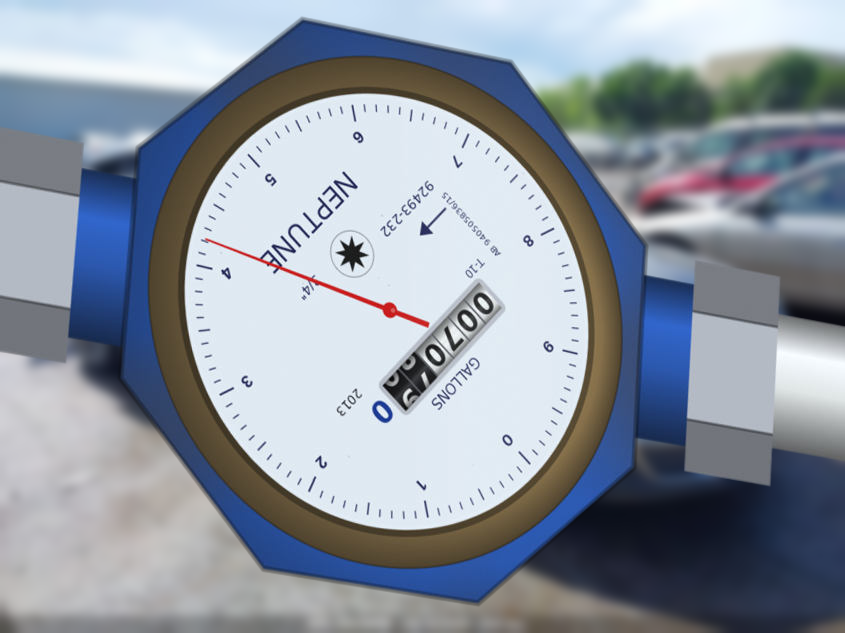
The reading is 70794.2 gal
